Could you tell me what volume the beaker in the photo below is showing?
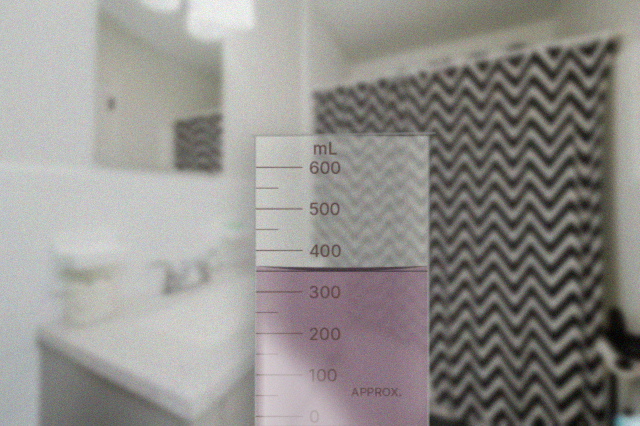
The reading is 350 mL
